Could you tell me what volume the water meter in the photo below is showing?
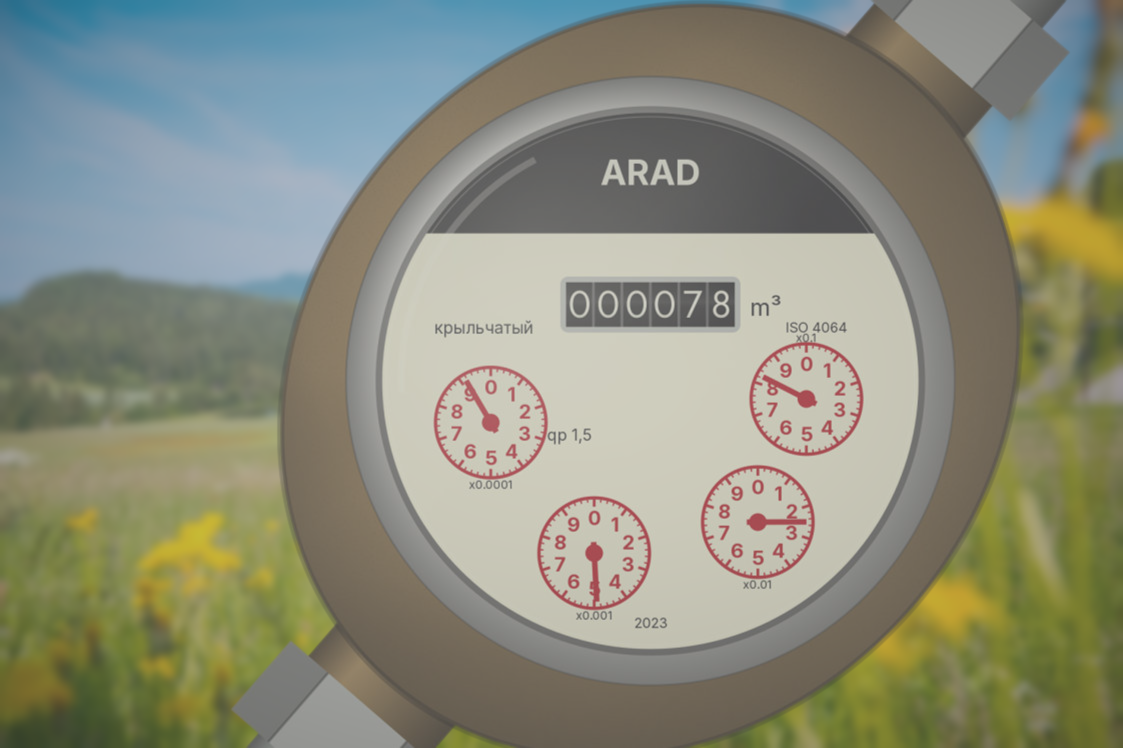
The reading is 78.8249 m³
